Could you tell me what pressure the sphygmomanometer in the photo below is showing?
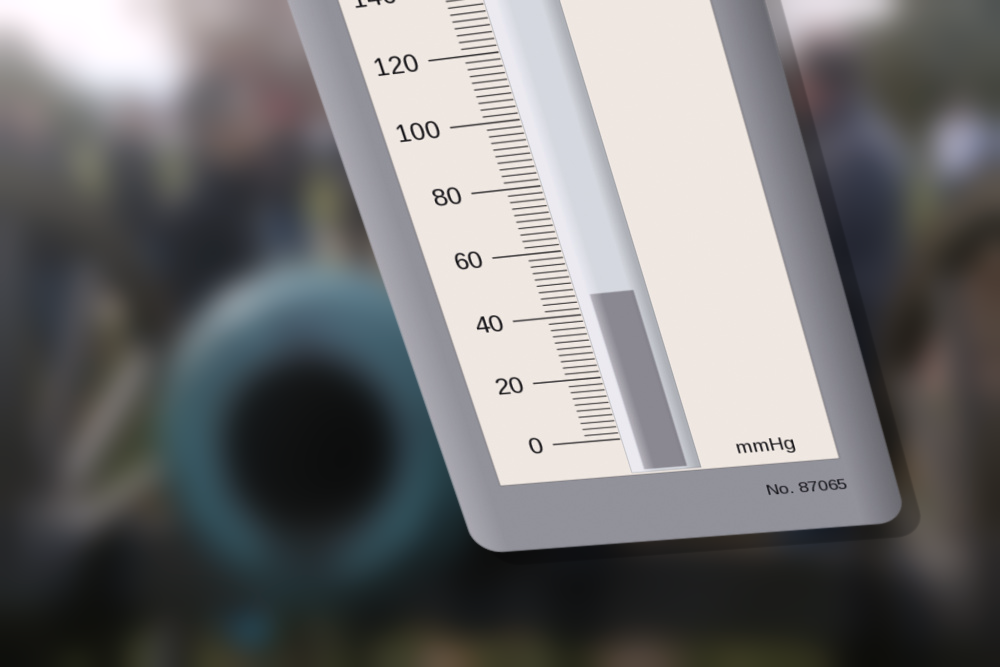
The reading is 46 mmHg
